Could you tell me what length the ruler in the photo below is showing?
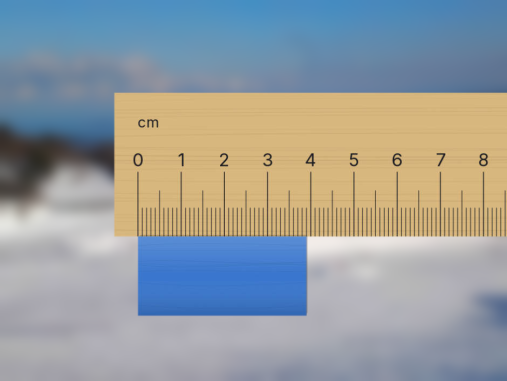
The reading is 3.9 cm
